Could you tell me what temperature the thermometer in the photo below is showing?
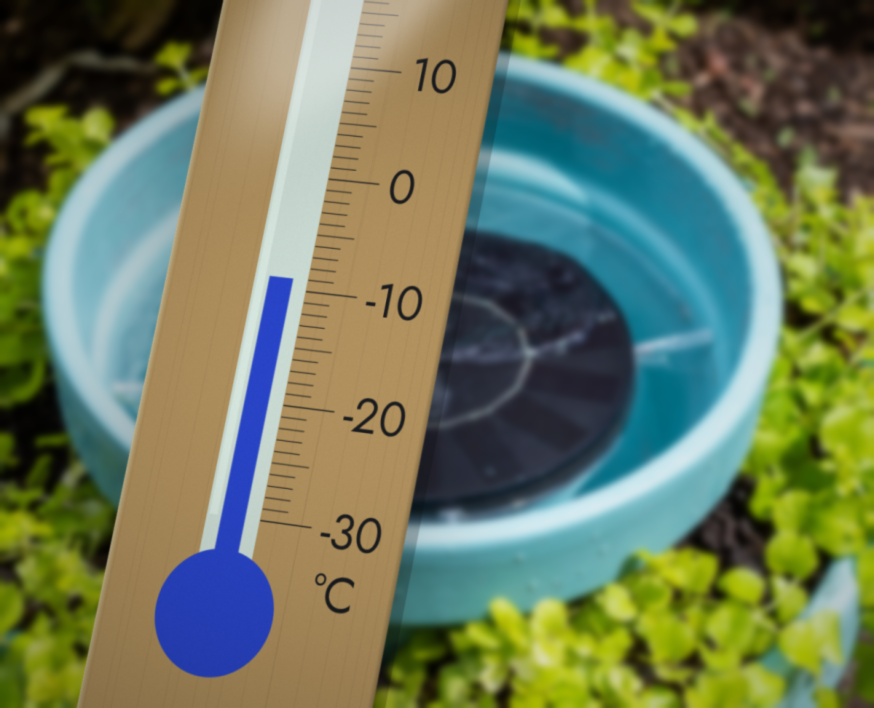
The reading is -9 °C
